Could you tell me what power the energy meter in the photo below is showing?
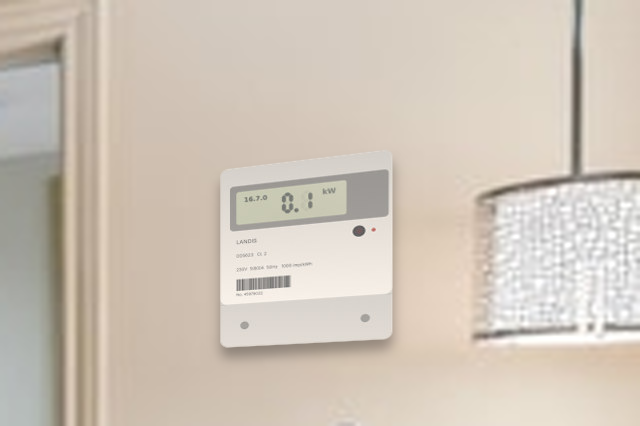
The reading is 0.1 kW
